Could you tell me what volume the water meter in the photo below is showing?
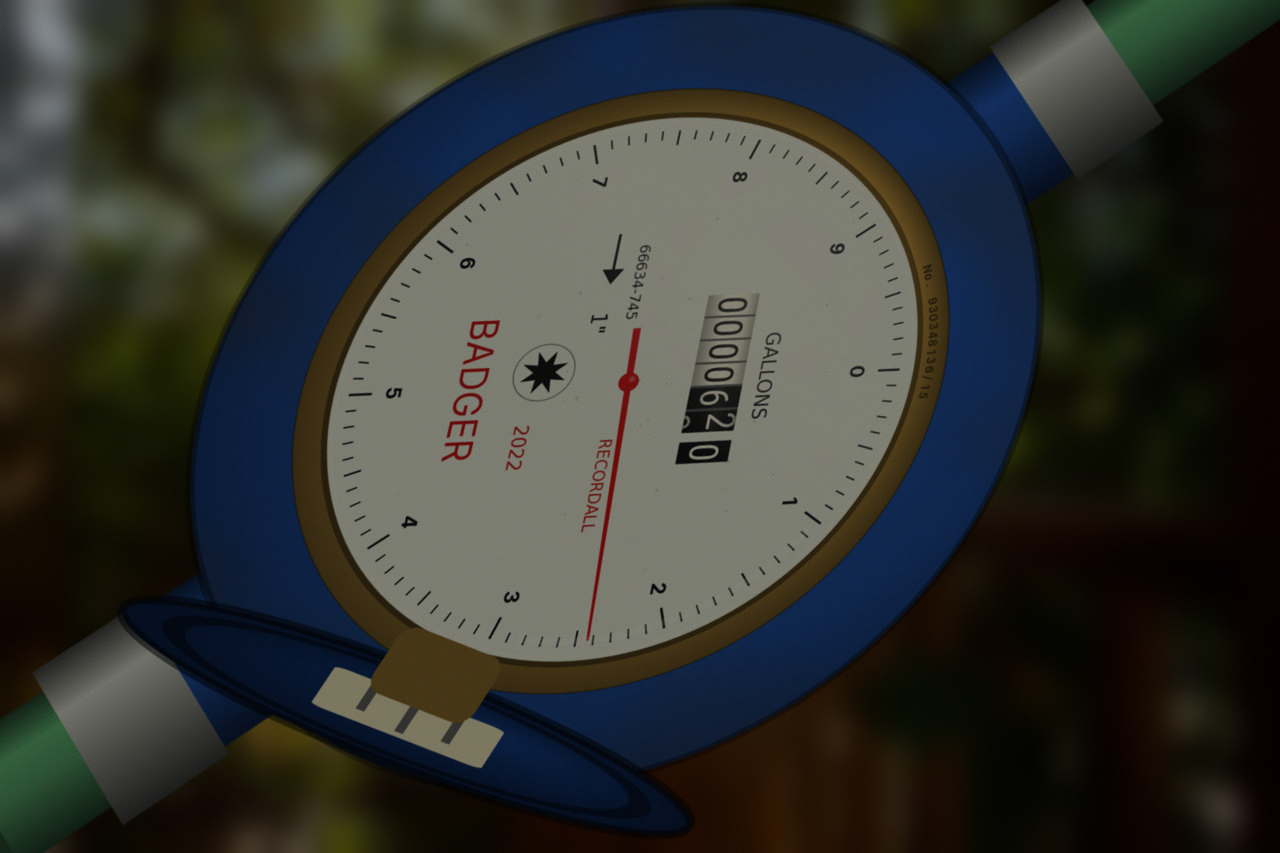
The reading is 622.4 gal
